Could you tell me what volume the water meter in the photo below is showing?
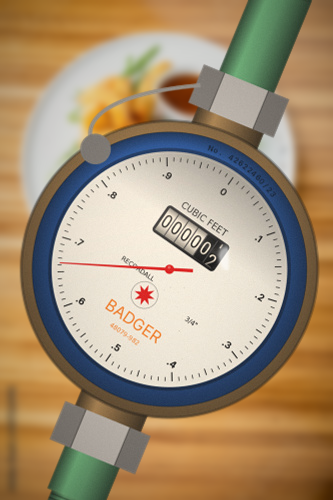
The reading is 1.66 ft³
